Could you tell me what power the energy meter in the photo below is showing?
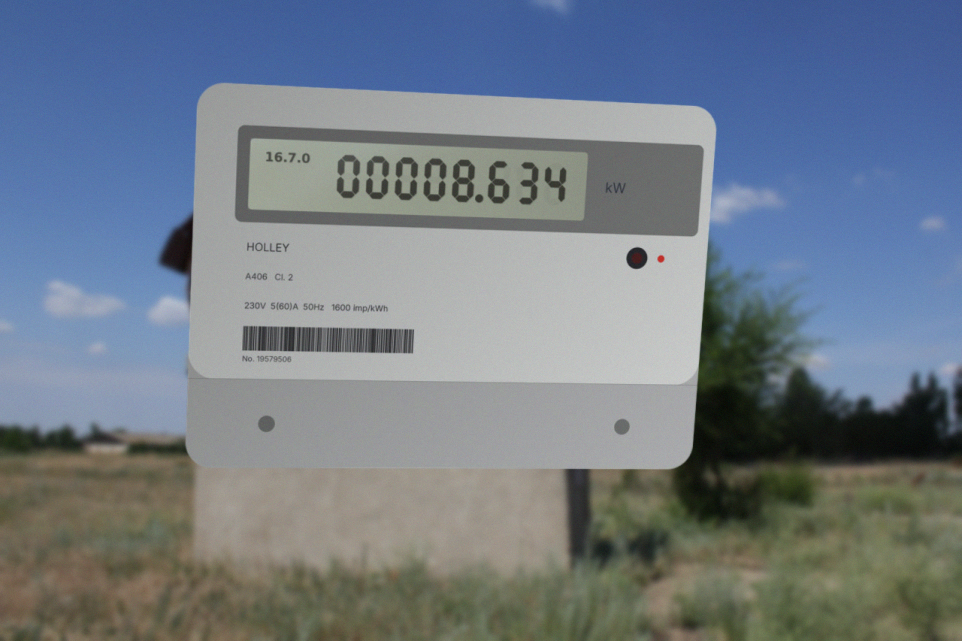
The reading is 8.634 kW
